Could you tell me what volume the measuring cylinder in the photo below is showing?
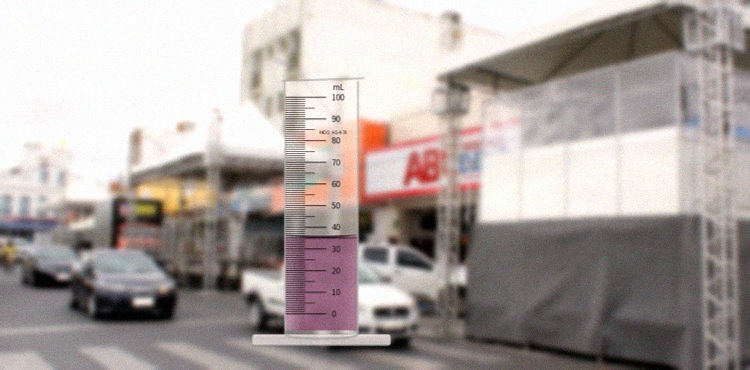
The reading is 35 mL
